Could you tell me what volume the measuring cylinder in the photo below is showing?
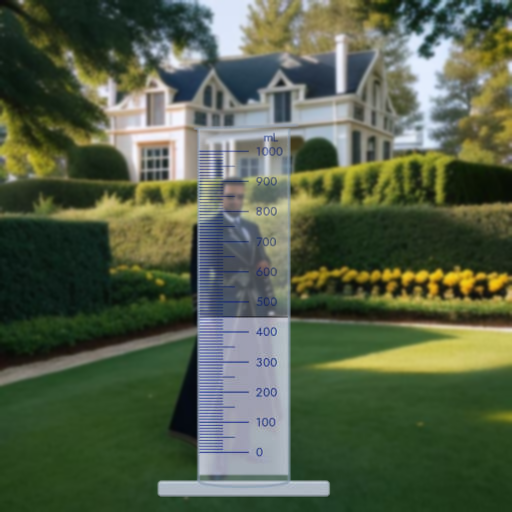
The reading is 450 mL
